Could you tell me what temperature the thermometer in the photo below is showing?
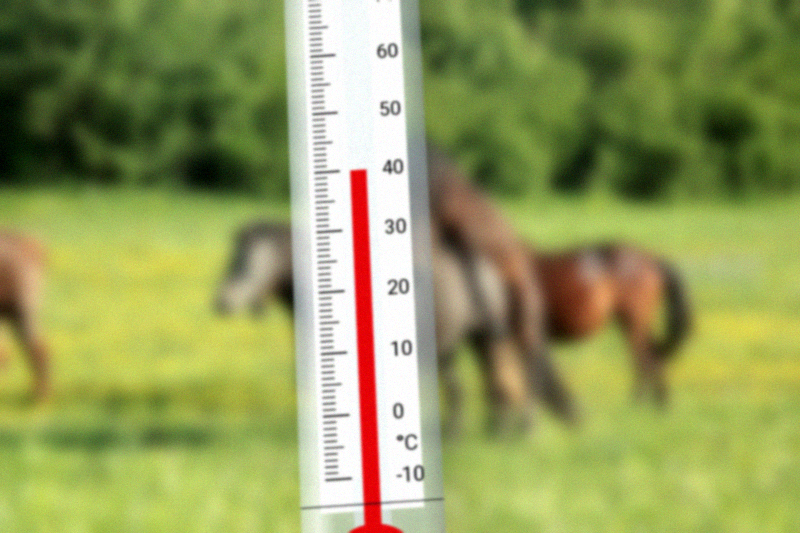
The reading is 40 °C
